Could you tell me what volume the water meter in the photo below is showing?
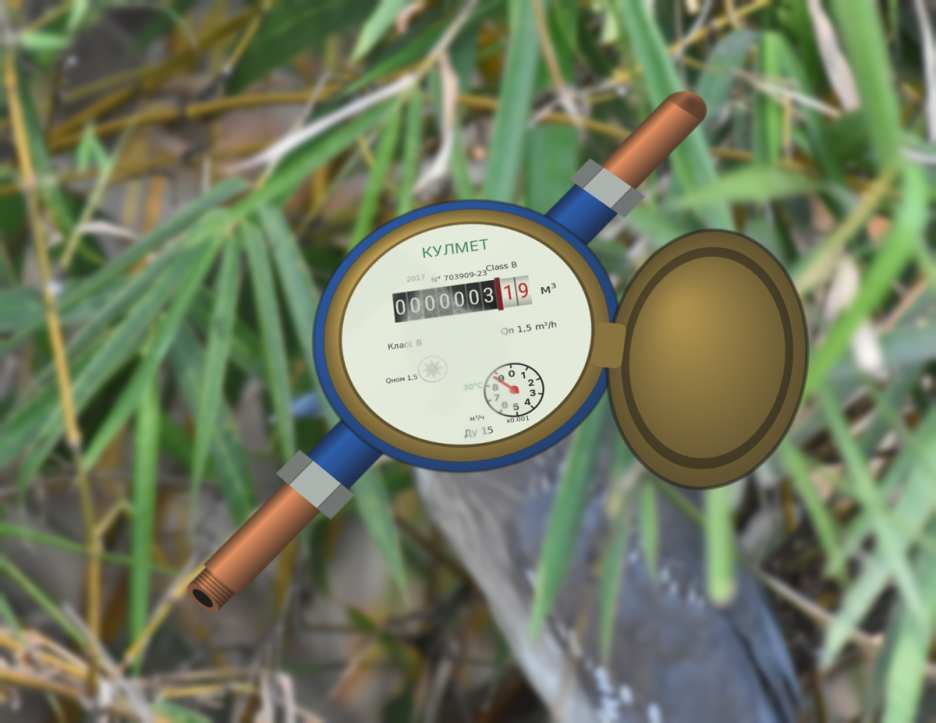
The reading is 3.198 m³
